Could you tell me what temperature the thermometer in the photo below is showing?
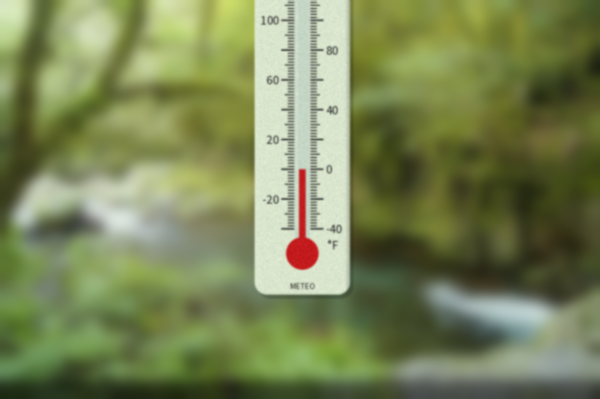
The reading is 0 °F
